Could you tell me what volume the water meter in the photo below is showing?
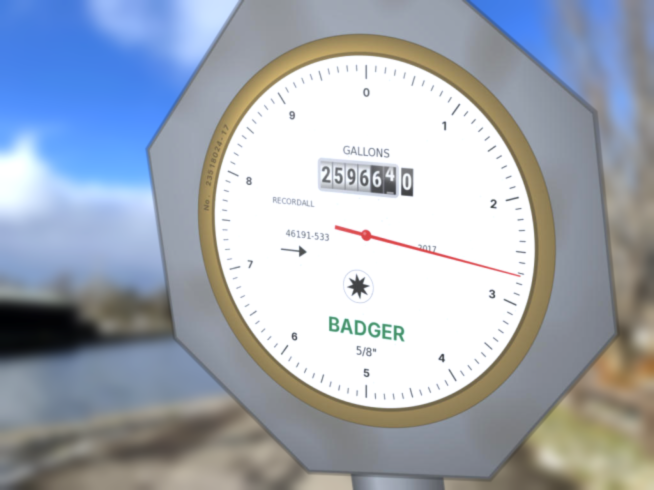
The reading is 2596642.7 gal
